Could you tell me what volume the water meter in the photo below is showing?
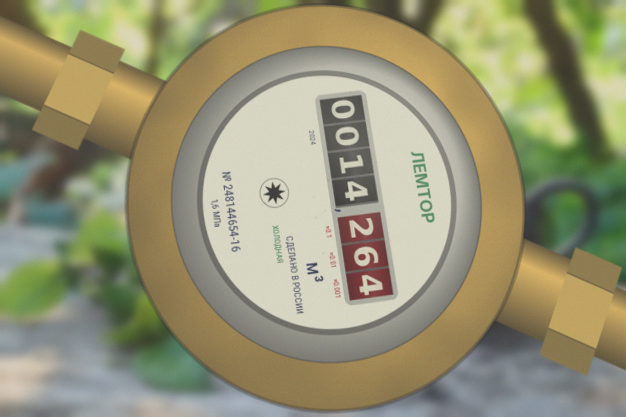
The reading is 14.264 m³
